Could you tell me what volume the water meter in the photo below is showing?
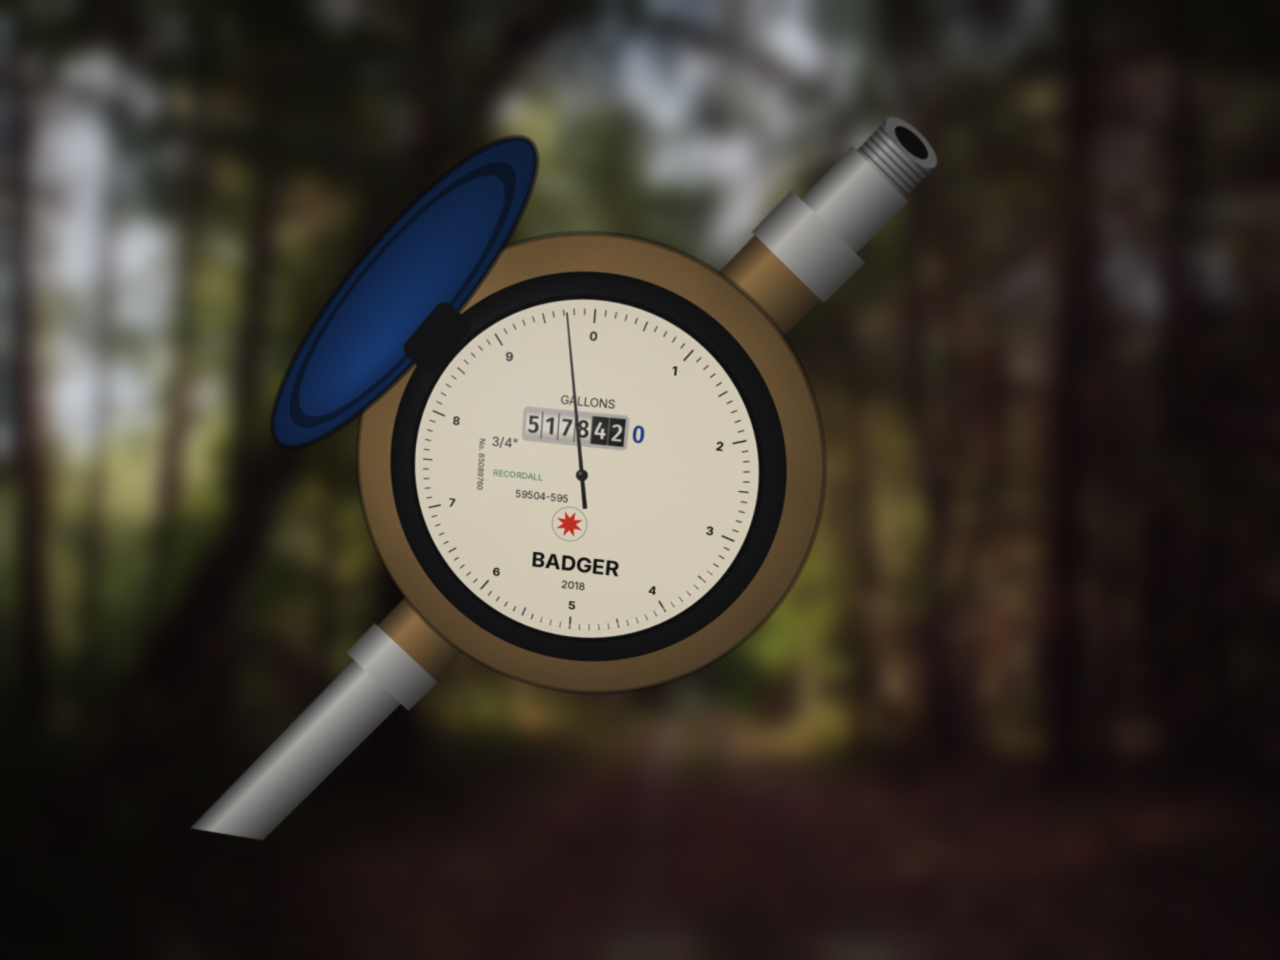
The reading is 5178419.7 gal
